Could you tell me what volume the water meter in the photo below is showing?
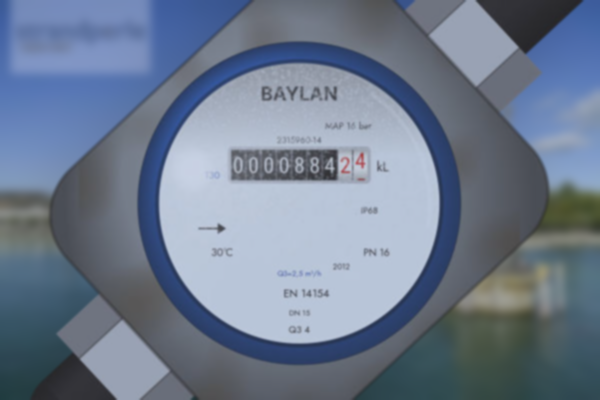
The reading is 884.24 kL
